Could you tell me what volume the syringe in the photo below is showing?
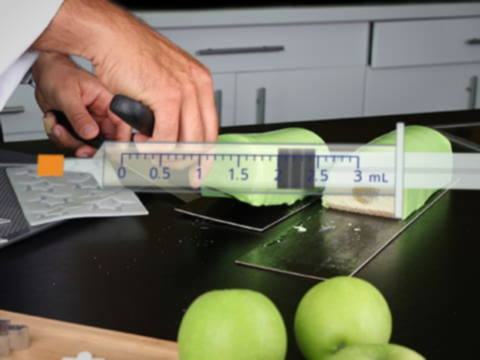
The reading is 2 mL
